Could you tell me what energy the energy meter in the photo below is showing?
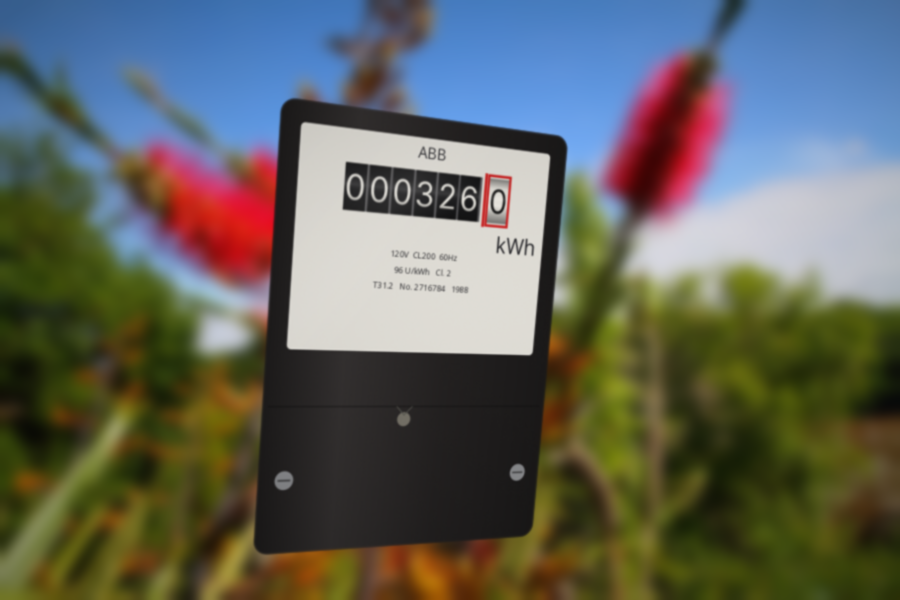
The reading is 326.0 kWh
